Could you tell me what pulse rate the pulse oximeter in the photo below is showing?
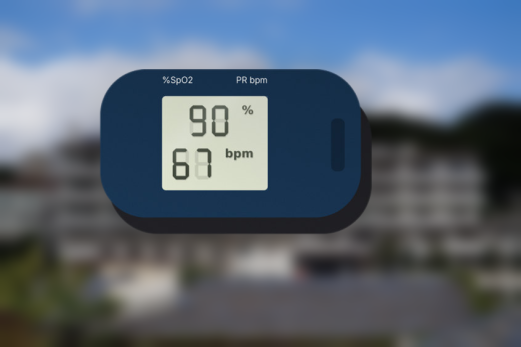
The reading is 67 bpm
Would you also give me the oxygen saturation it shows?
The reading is 90 %
